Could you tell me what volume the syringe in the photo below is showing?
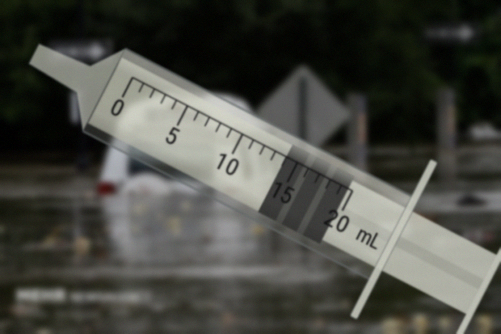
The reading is 14 mL
